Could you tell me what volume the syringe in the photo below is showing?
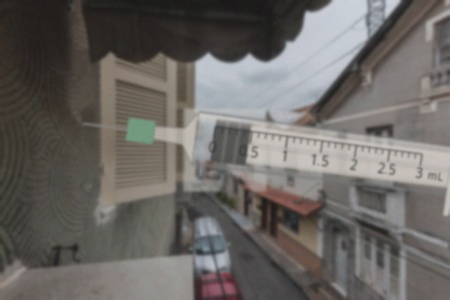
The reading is 0 mL
